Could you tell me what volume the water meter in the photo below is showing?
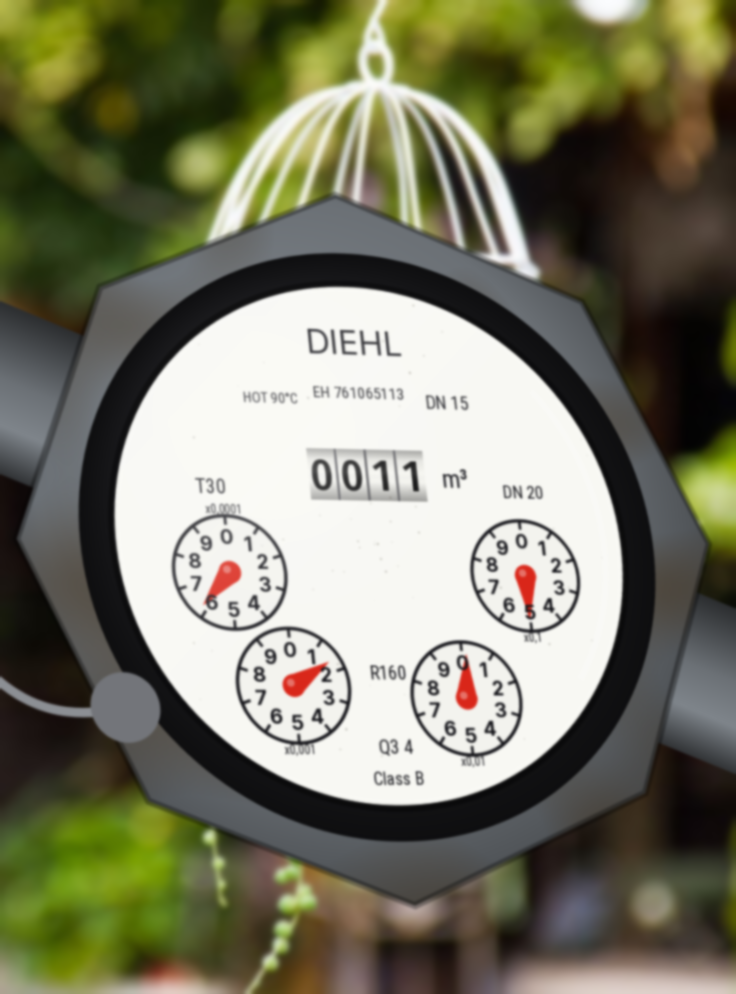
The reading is 11.5016 m³
